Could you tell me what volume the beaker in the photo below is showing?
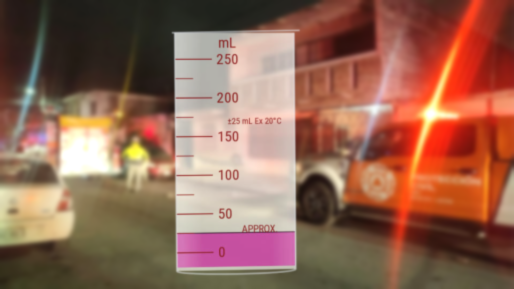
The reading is 25 mL
